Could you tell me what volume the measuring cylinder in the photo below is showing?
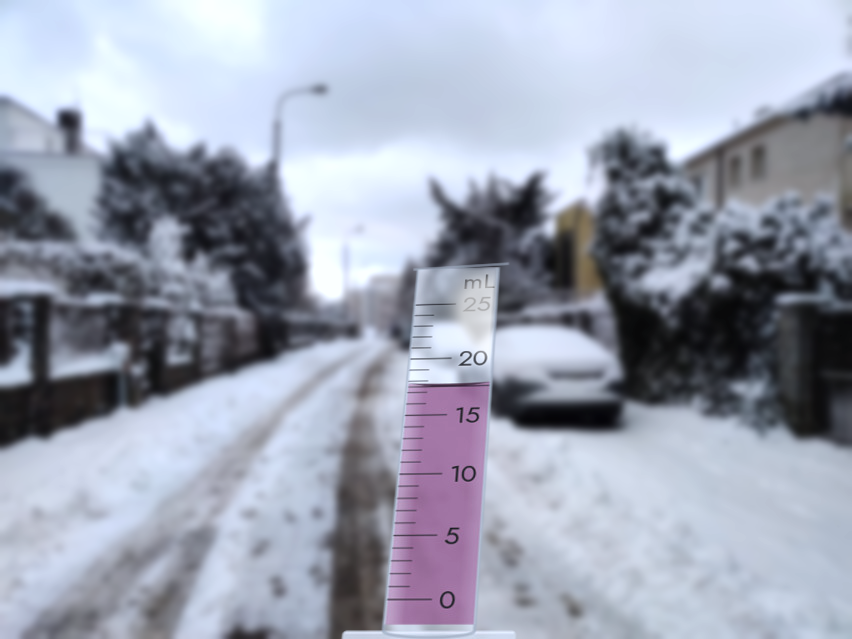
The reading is 17.5 mL
